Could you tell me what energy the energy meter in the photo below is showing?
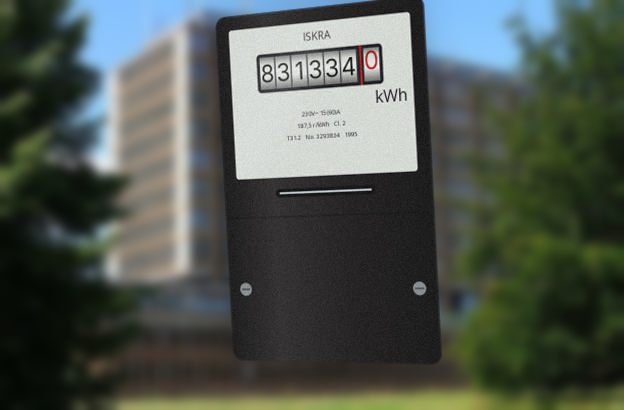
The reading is 831334.0 kWh
